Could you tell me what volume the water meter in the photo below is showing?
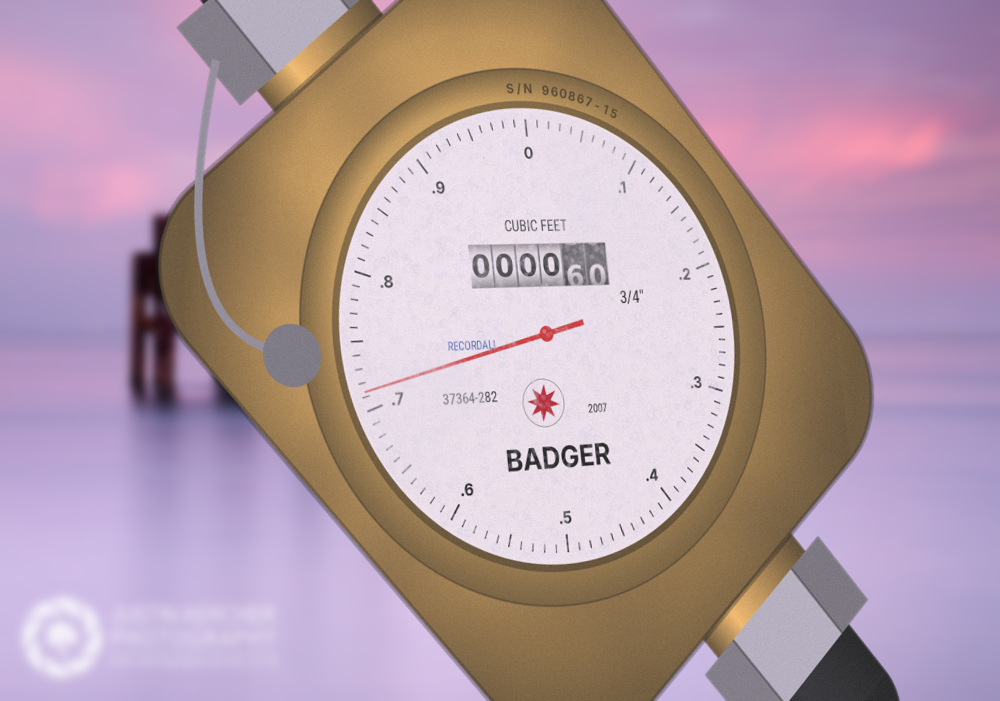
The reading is 59.71 ft³
